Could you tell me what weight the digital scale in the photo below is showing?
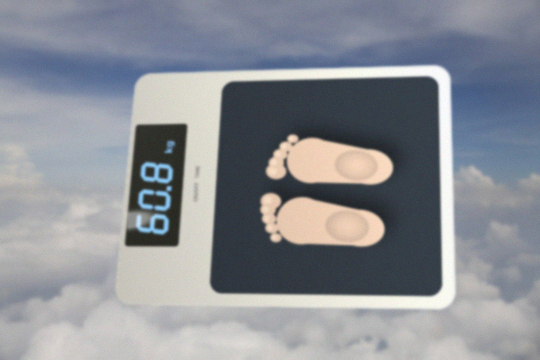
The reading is 60.8 kg
